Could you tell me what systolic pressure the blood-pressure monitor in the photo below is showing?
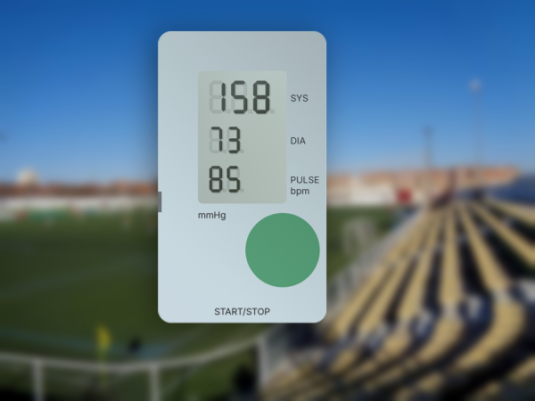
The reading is 158 mmHg
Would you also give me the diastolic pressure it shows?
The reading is 73 mmHg
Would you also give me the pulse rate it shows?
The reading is 85 bpm
